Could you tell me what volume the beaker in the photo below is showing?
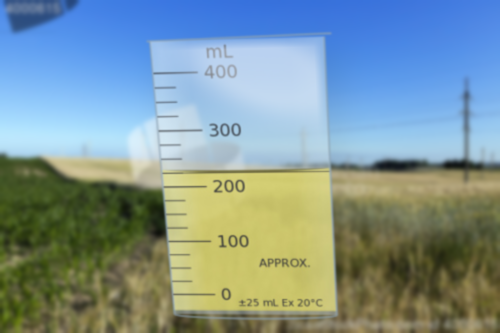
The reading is 225 mL
